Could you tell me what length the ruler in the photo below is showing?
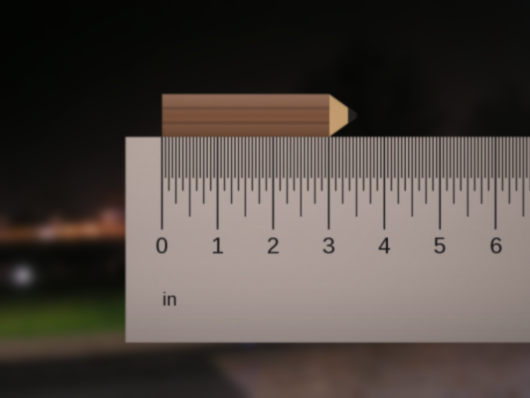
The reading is 3.5 in
